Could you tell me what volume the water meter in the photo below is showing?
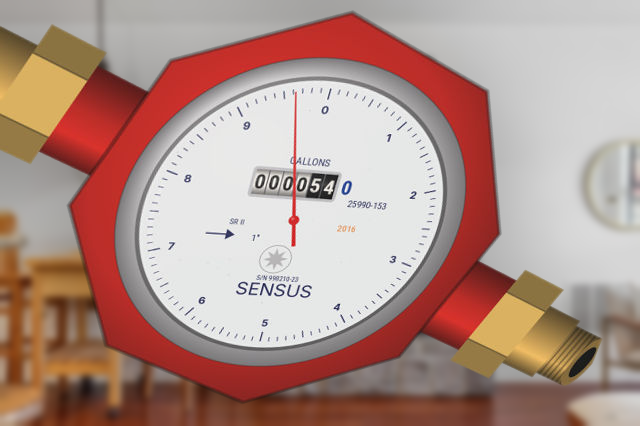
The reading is 539.6 gal
